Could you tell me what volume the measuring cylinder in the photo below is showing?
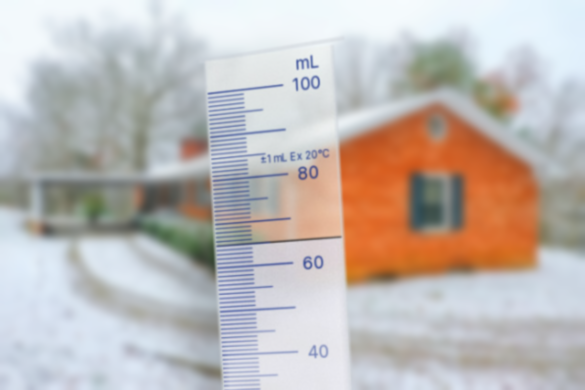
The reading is 65 mL
